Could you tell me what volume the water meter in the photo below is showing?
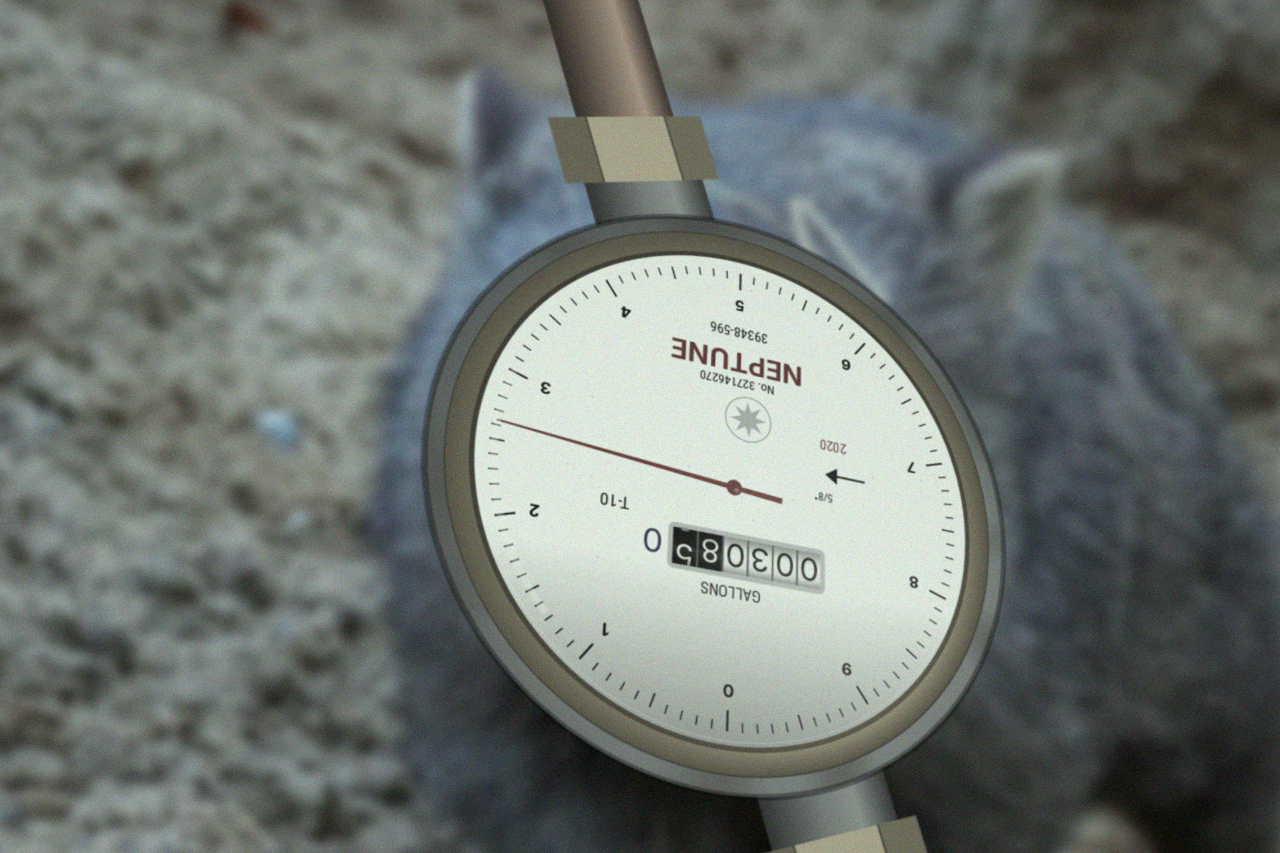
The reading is 30852.6 gal
